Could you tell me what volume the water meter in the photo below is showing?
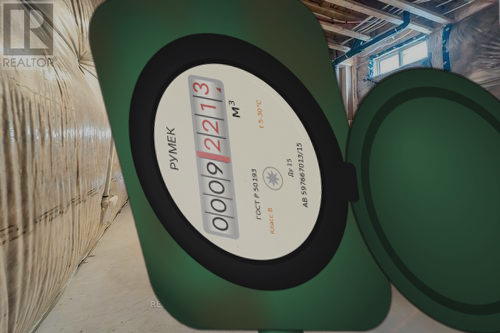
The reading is 9.2213 m³
